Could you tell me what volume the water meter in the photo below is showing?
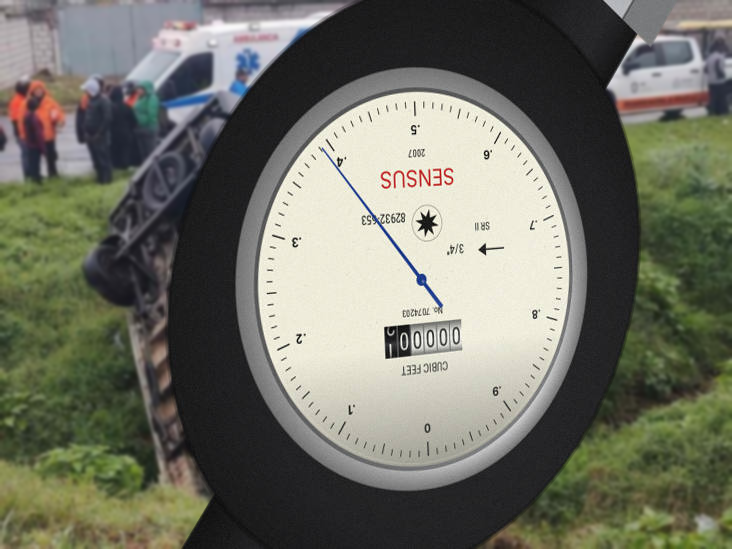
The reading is 1.39 ft³
